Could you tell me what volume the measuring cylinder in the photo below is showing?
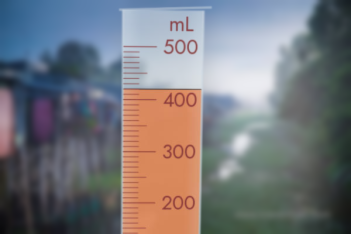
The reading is 420 mL
